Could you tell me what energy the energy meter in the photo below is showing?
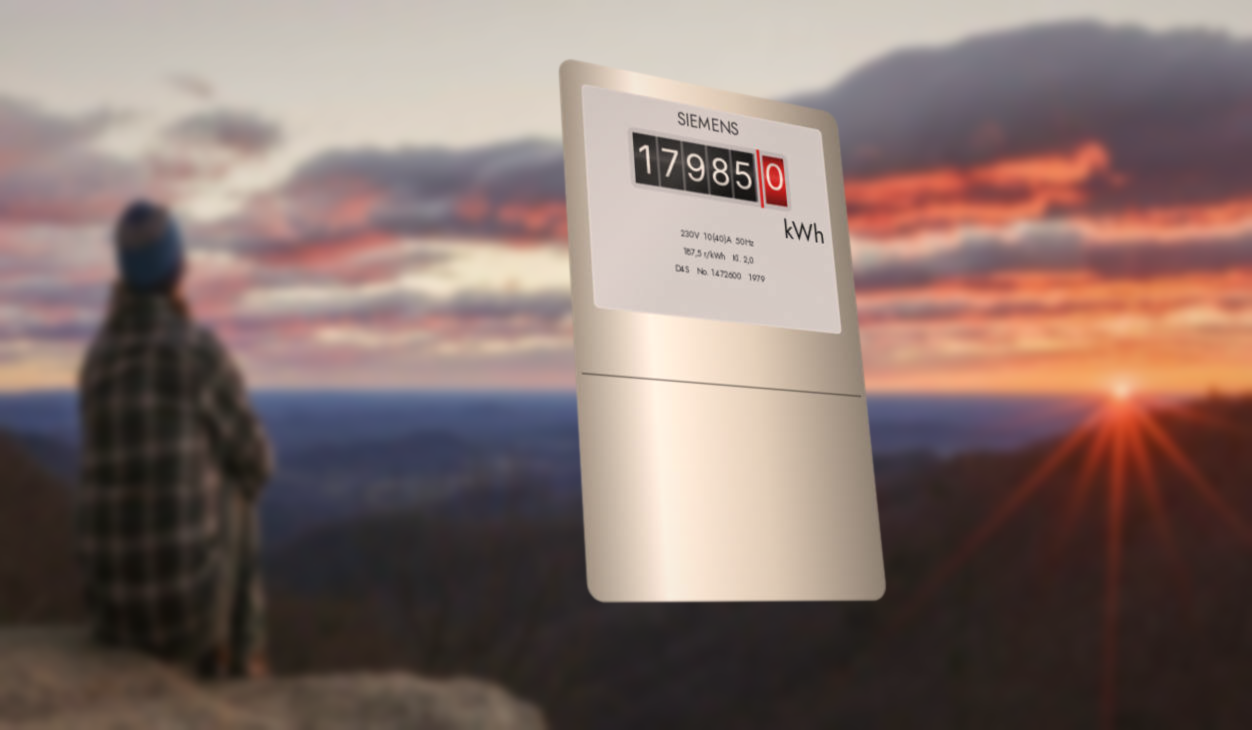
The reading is 17985.0 kWh
